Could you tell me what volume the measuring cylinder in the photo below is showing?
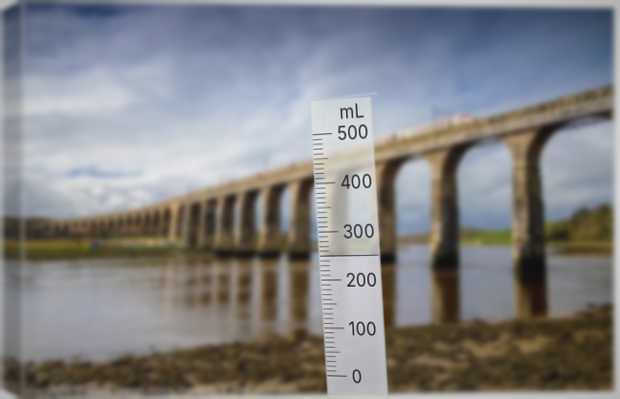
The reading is 250 mL
